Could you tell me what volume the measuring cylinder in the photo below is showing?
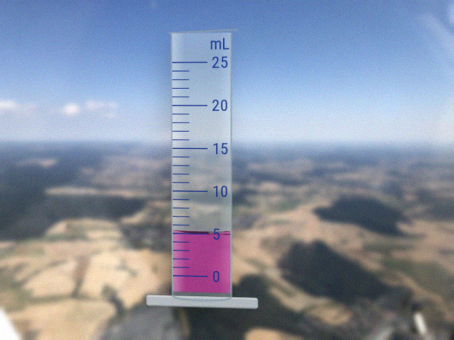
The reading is 5 mL
